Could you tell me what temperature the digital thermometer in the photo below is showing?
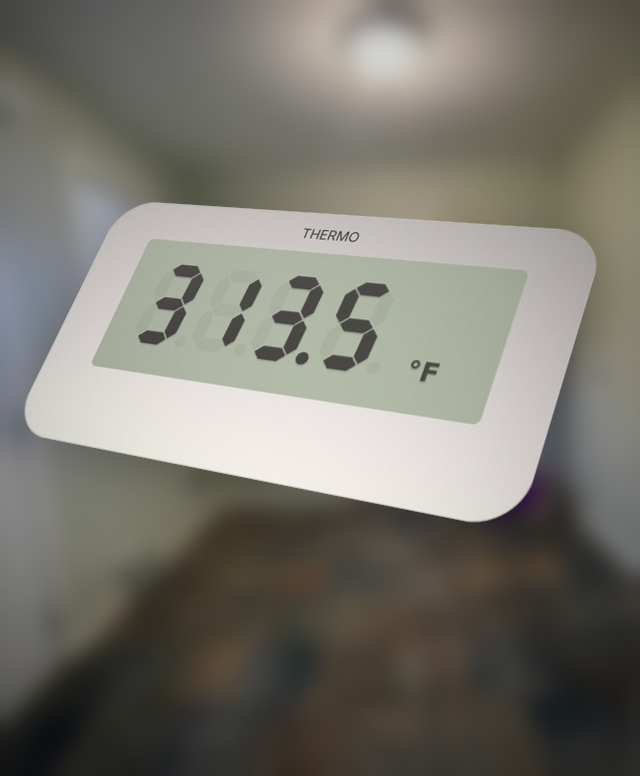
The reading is 313.5 °F
